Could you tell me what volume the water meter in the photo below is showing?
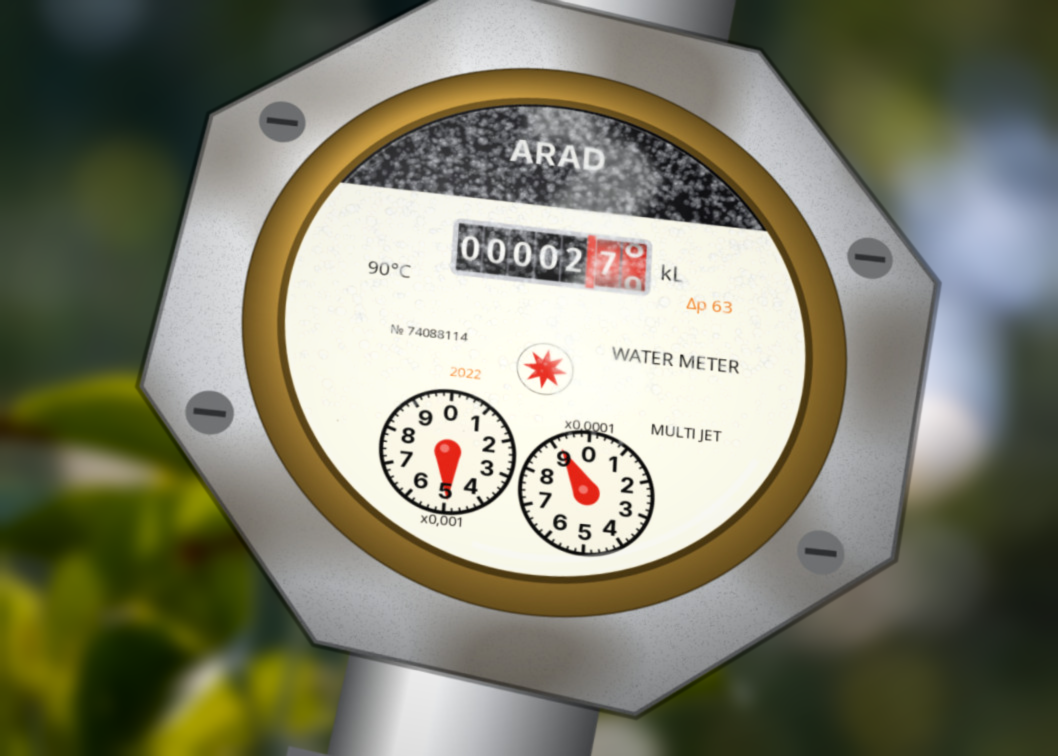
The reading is 2.7849 kL
